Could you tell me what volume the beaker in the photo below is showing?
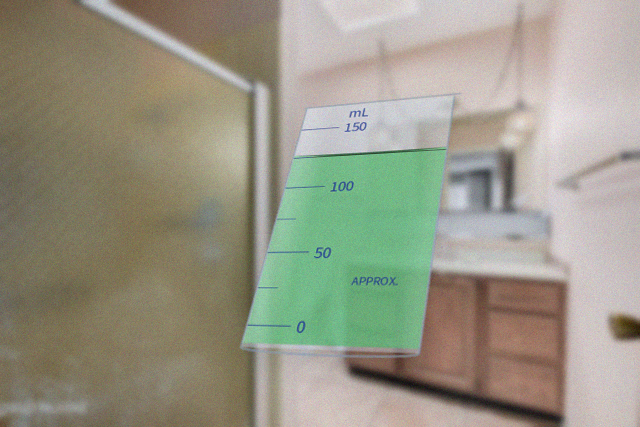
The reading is 125 mL
